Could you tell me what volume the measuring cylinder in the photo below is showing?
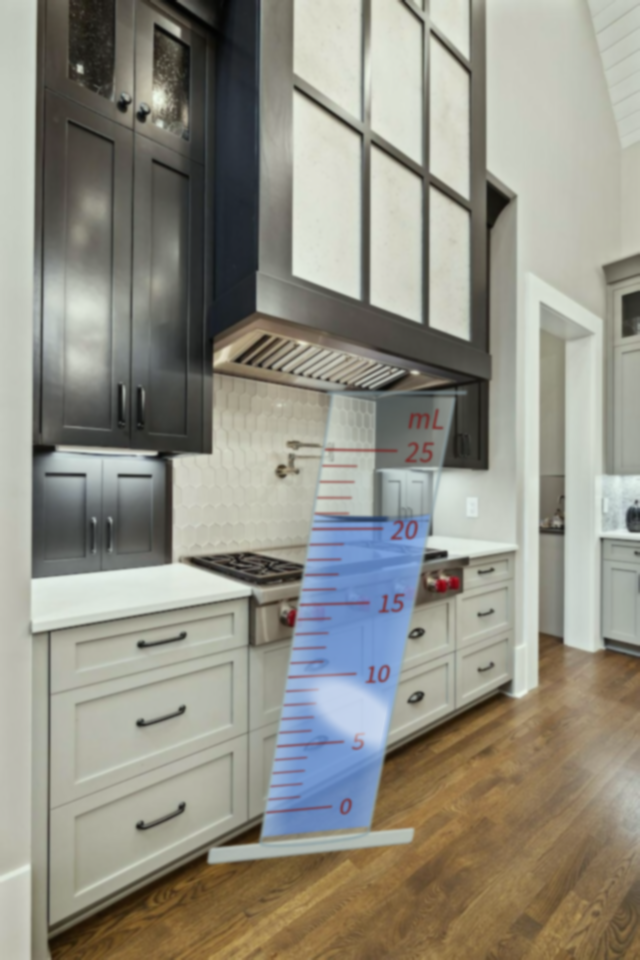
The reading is 20.5 mL
